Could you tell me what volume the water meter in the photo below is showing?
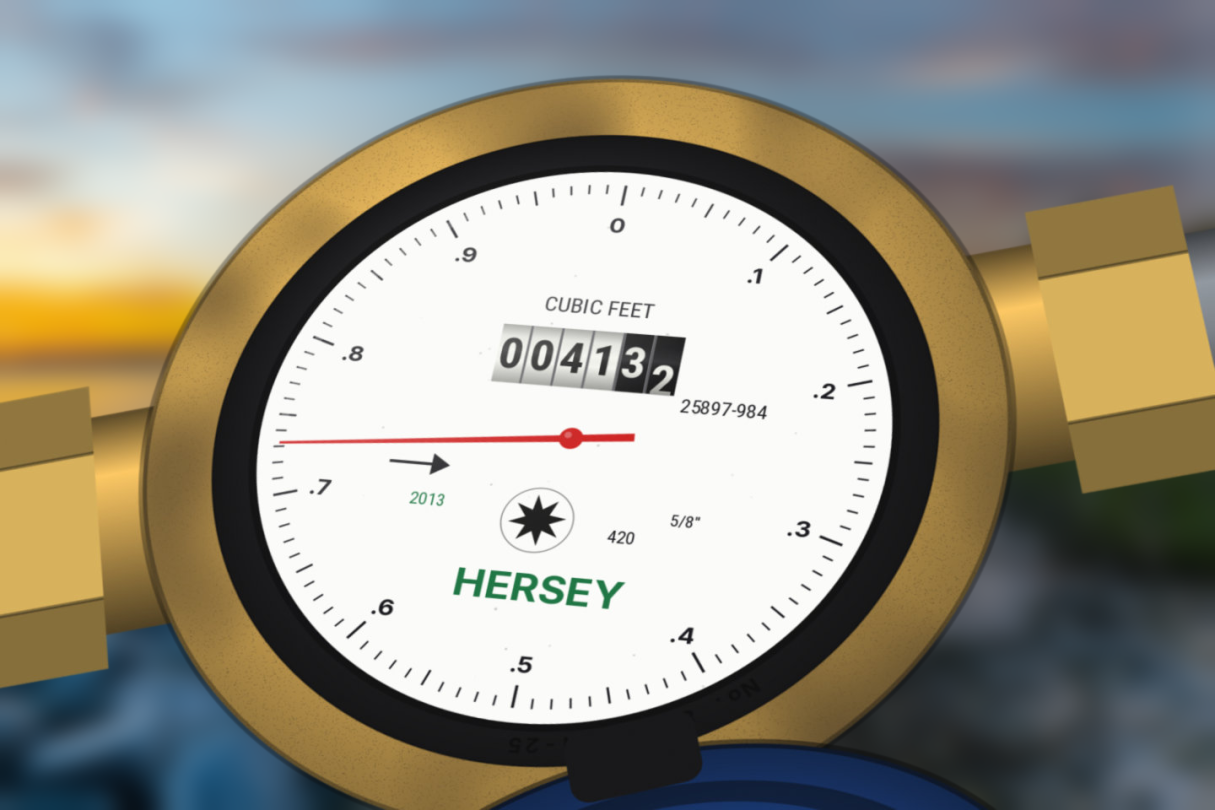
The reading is 4131.73 ft³
